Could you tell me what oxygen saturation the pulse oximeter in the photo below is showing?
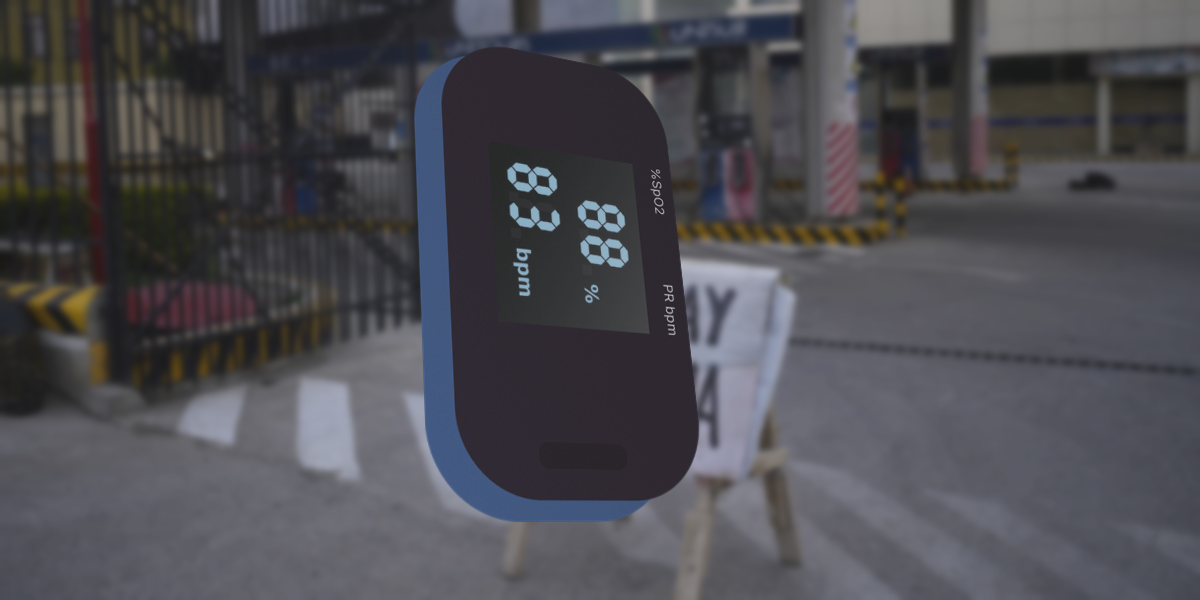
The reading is 88 %
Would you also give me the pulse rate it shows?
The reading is 83 bpm
